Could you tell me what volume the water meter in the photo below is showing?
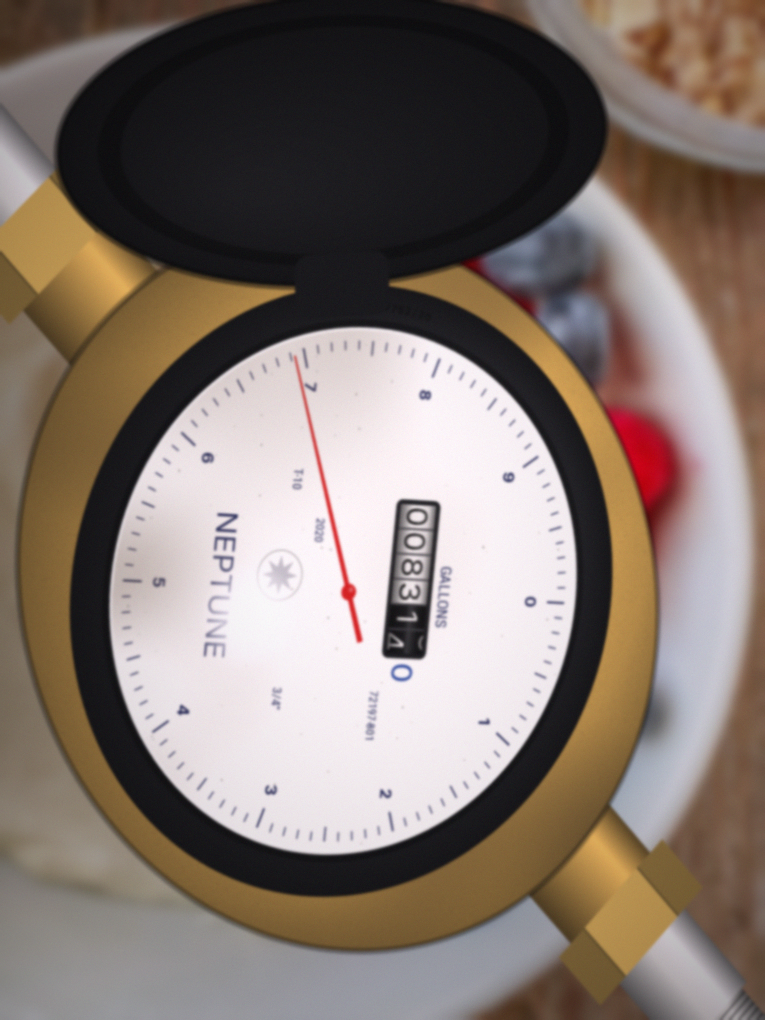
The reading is 83136.9 gal
